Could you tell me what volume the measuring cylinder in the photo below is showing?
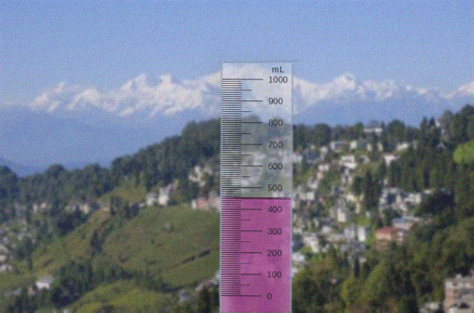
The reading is 450 mL
